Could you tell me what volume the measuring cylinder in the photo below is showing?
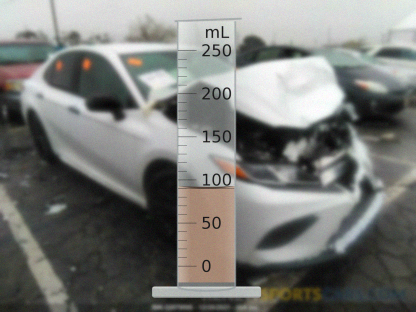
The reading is 90 mL
